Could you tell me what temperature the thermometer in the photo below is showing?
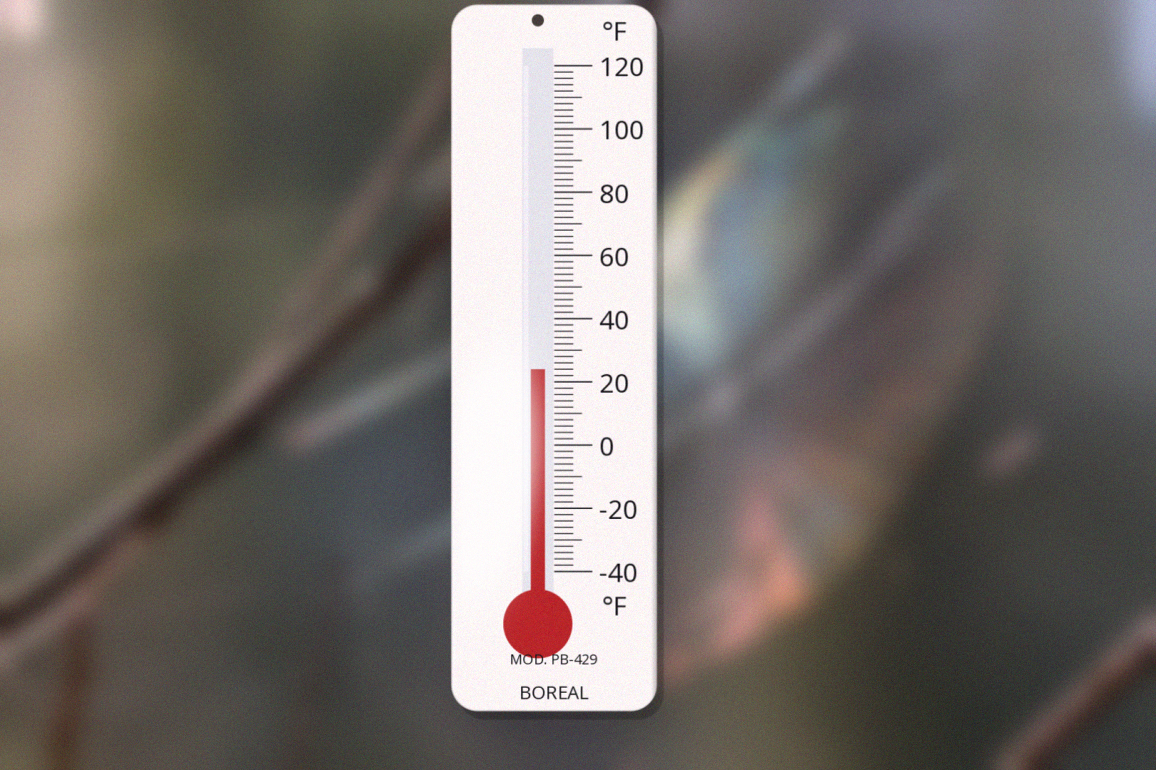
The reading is 24 °F
